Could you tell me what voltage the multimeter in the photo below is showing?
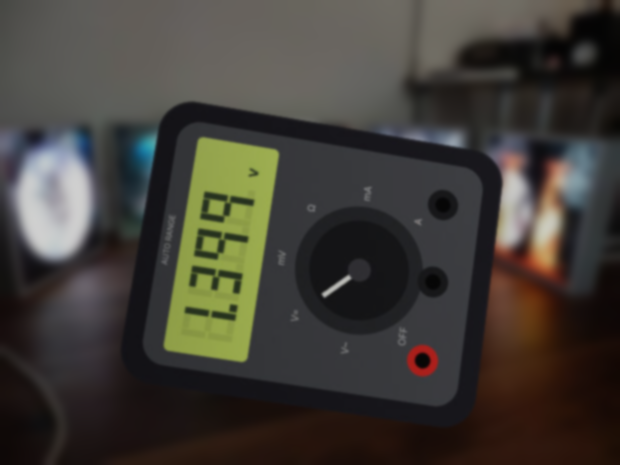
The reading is 1.399 V
